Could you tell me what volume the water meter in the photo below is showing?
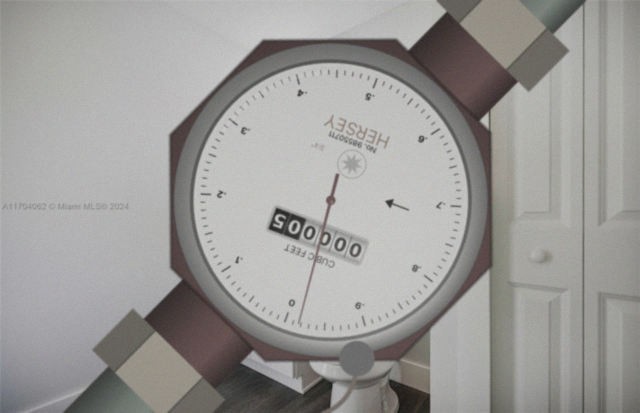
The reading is 4.98 ft³
